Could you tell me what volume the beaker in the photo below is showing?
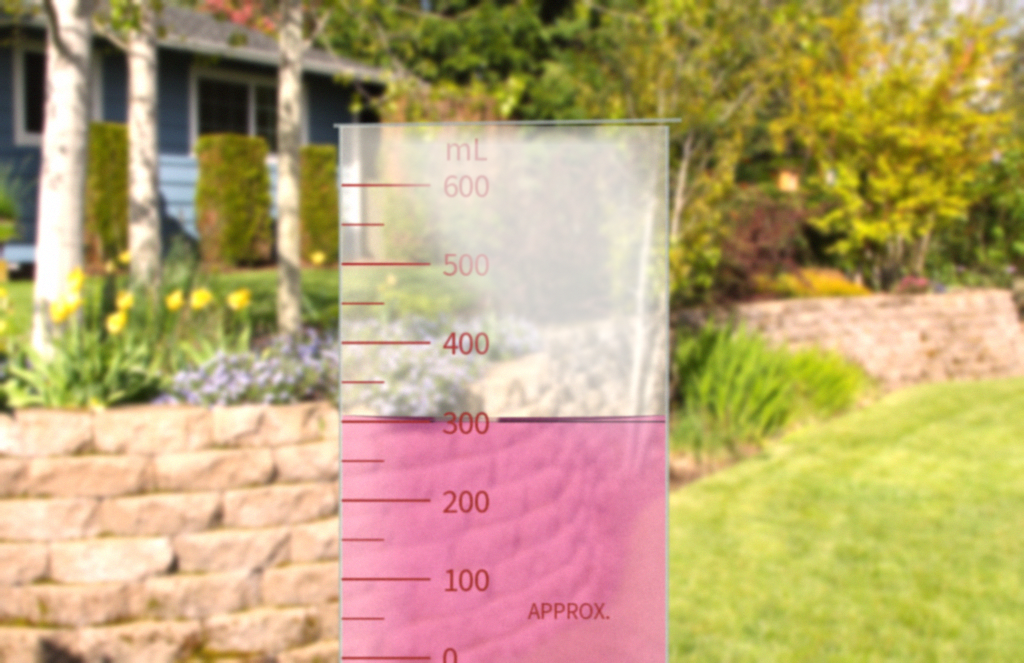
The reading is 300 mL
